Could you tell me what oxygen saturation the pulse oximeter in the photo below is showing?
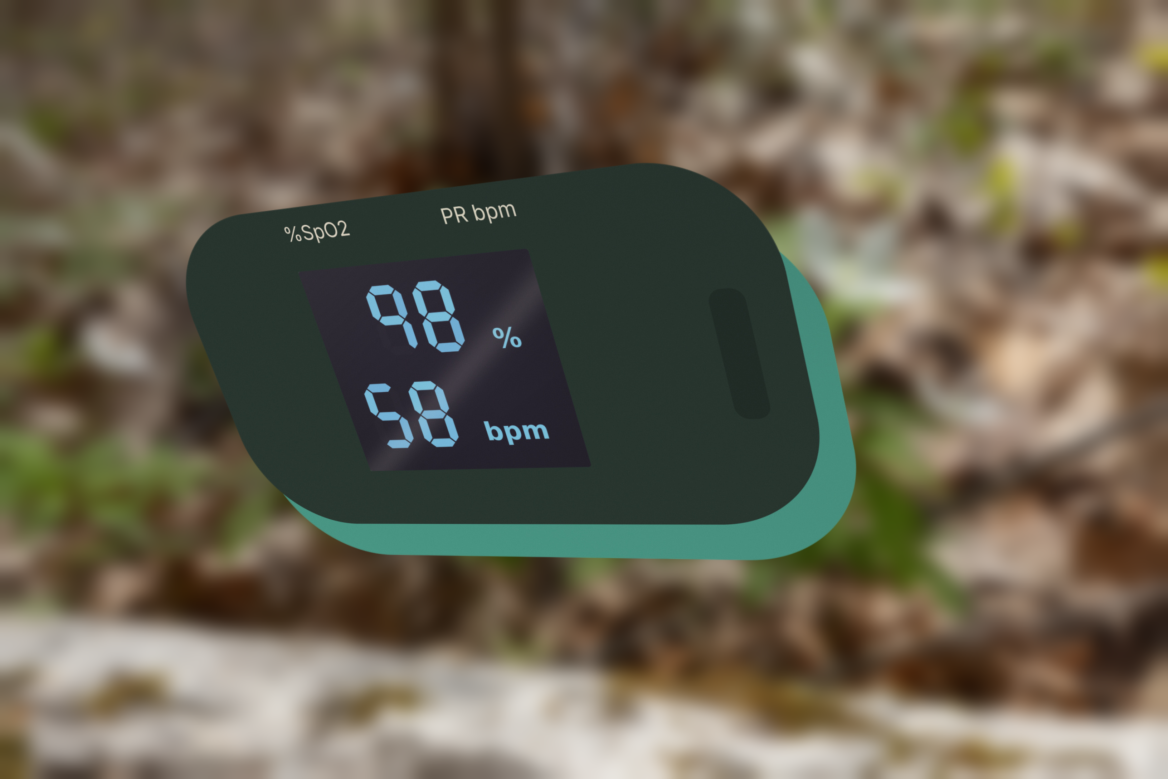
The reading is 98 %
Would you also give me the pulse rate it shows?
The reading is 58 bpm
